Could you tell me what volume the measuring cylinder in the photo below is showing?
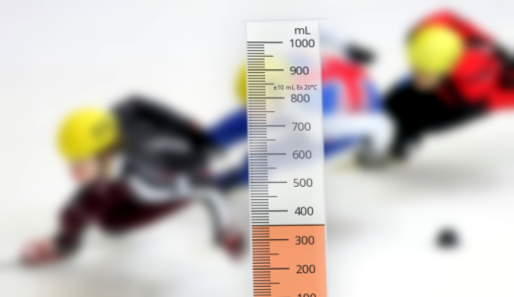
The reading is 350 mL
